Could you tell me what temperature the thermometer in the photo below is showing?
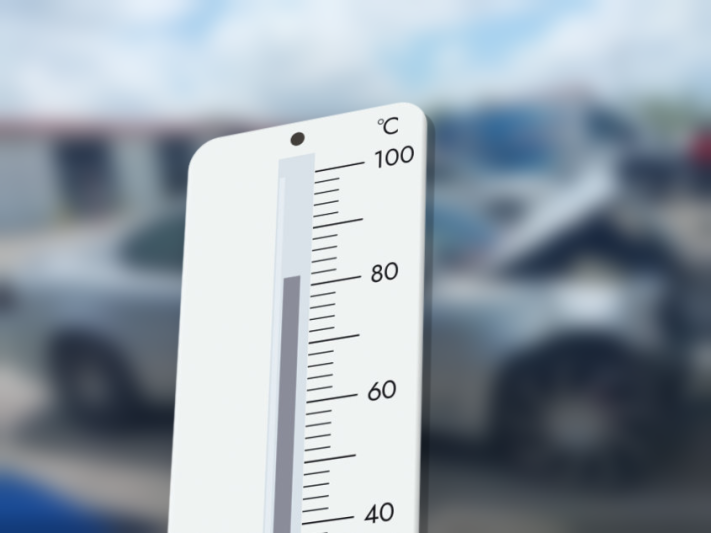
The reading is 82 °C
